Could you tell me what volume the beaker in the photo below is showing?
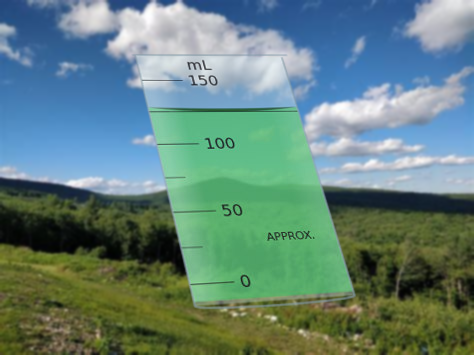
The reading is 125 mL
